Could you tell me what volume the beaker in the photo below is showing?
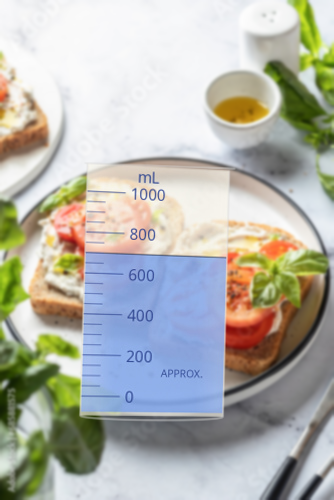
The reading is 700 mL
